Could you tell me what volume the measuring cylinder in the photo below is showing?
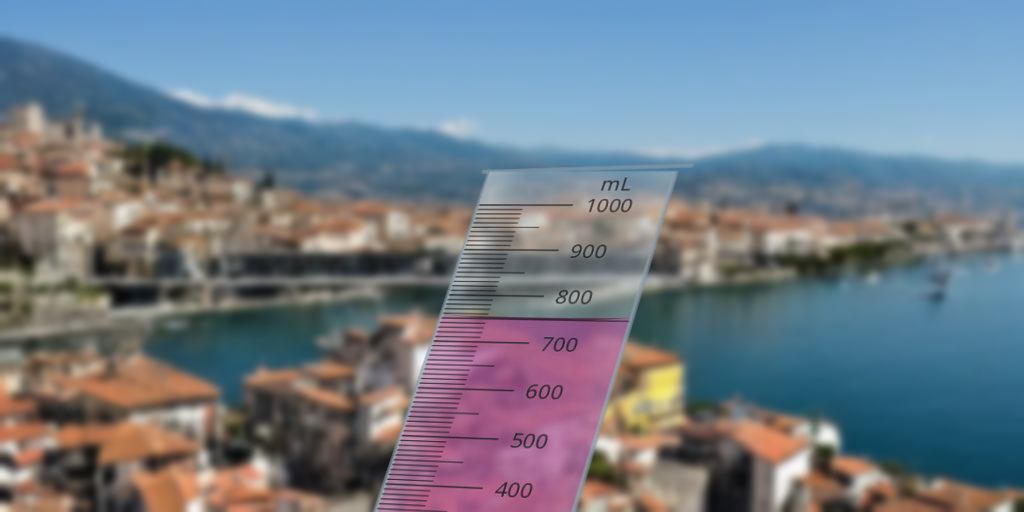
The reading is 750 mL
